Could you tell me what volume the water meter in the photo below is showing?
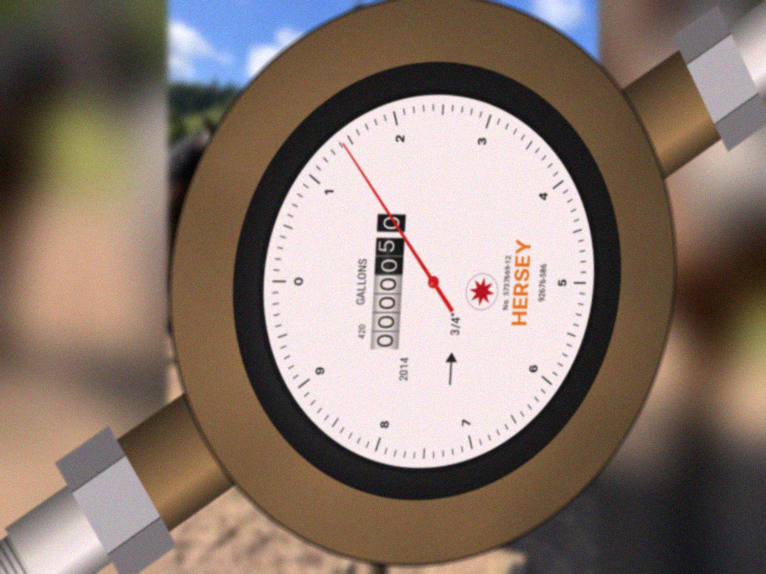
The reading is 51.4 gal
